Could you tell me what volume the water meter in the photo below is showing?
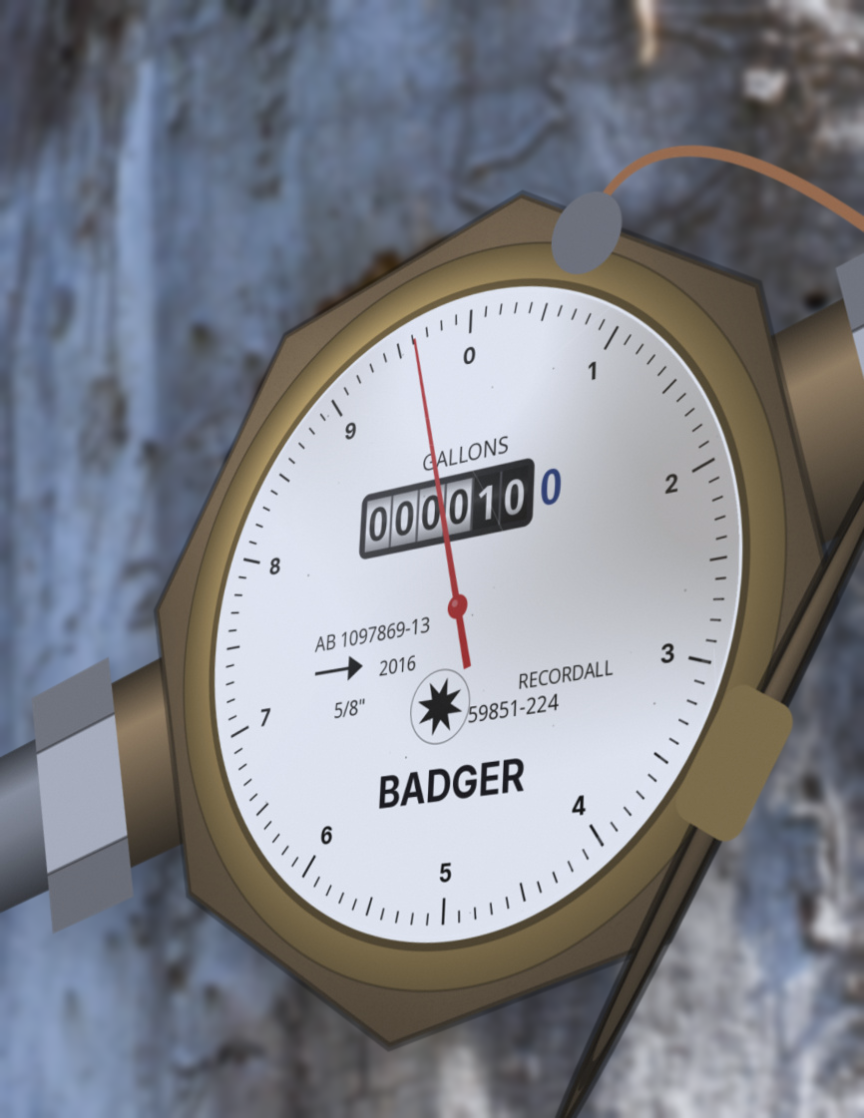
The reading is 99.6 gal
